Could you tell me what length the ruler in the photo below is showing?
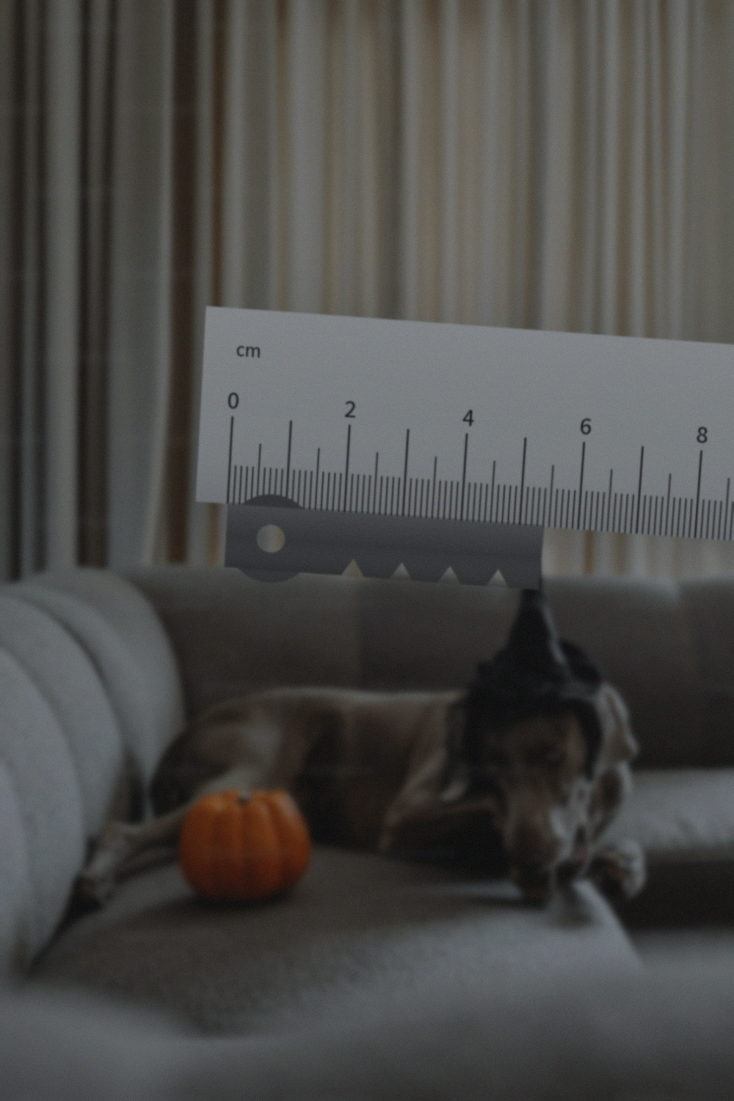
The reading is 5.4 cm
